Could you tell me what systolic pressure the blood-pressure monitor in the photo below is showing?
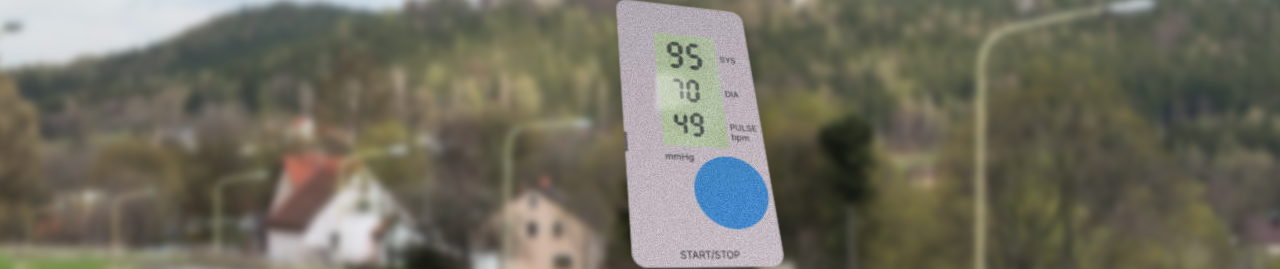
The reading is 95 mmHg
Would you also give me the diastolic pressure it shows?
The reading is 70 mmHg
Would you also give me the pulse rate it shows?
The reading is 49 bpm
